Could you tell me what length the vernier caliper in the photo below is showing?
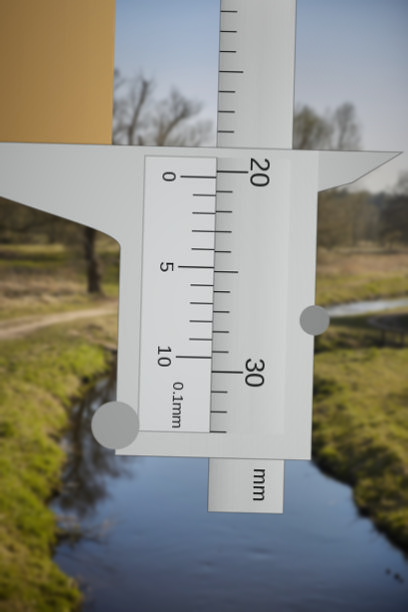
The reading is 20.3 mm
